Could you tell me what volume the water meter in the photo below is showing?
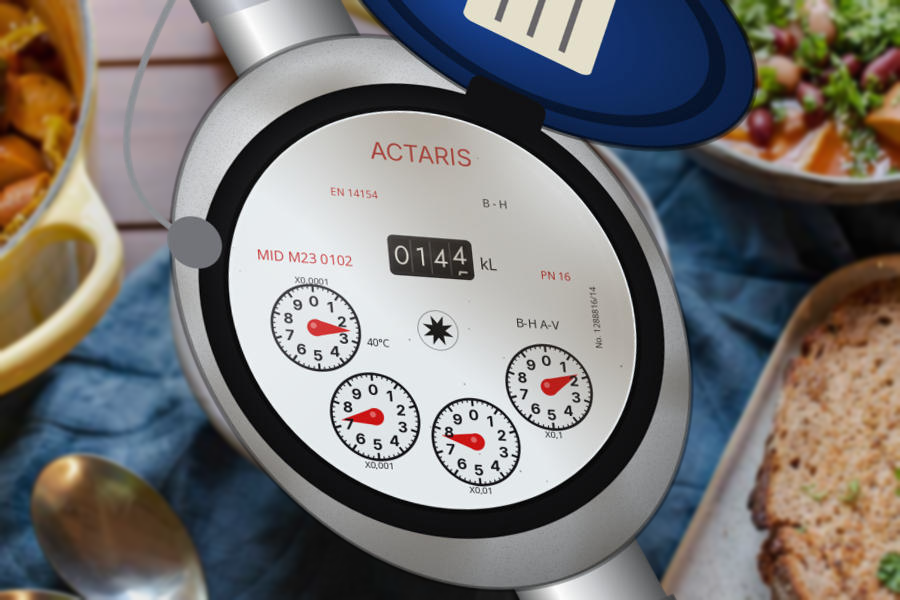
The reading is 144.1772 kL
